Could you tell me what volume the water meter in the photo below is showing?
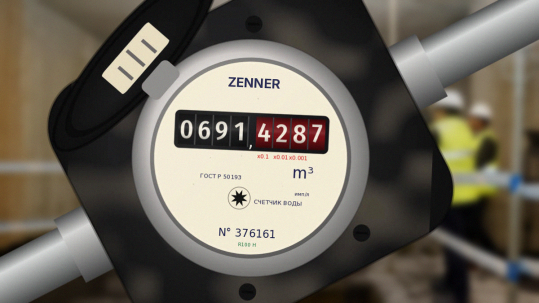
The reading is 691.4287 m³
